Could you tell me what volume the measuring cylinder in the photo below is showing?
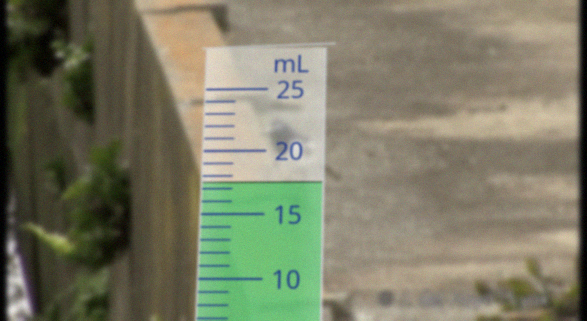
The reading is 17.5 mL
